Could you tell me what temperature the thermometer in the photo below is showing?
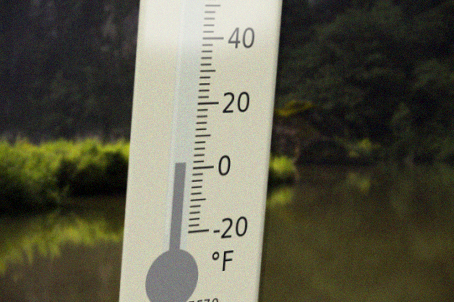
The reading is 2 °F
